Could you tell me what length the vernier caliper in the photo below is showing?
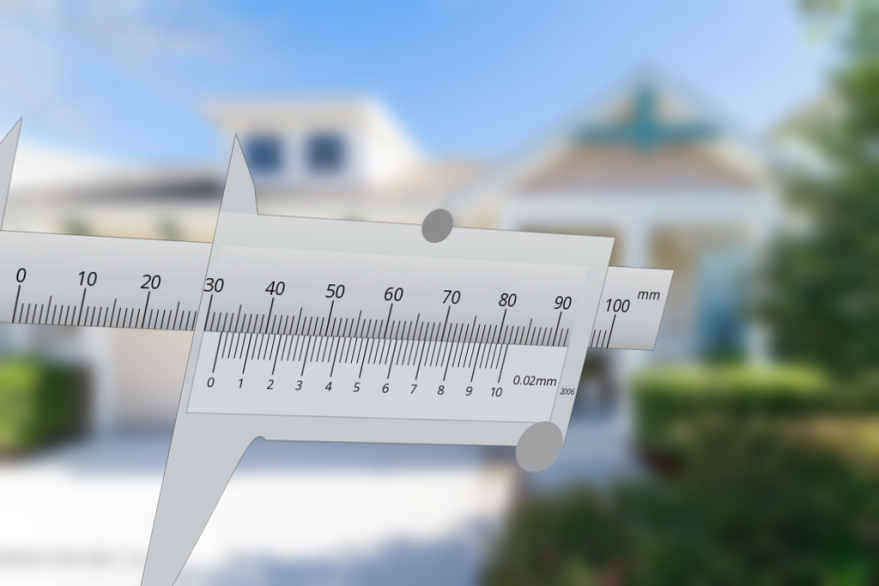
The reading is 32.8 mm
